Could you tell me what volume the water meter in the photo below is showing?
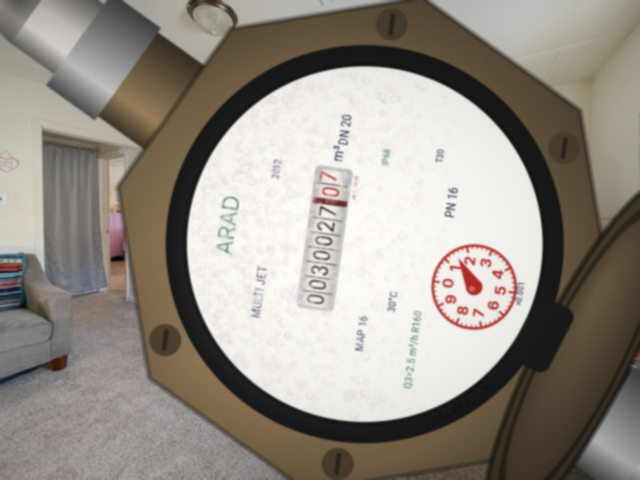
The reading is 30027.071 m³
